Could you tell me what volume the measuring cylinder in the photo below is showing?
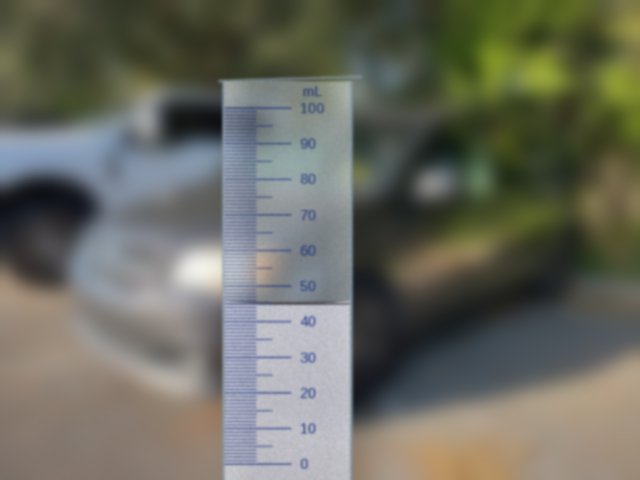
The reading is 45 mL
